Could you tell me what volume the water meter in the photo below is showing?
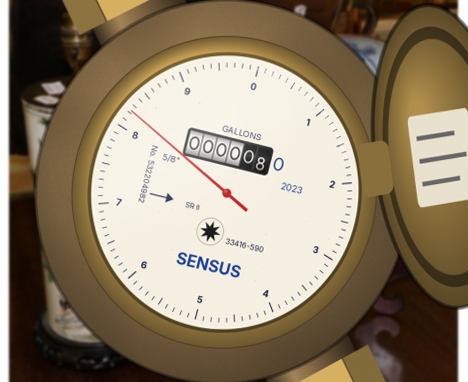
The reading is 78.2 gal
